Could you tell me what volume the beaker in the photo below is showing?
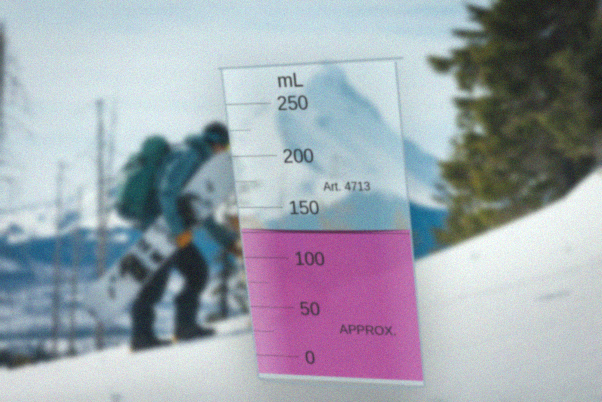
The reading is 125 mL
